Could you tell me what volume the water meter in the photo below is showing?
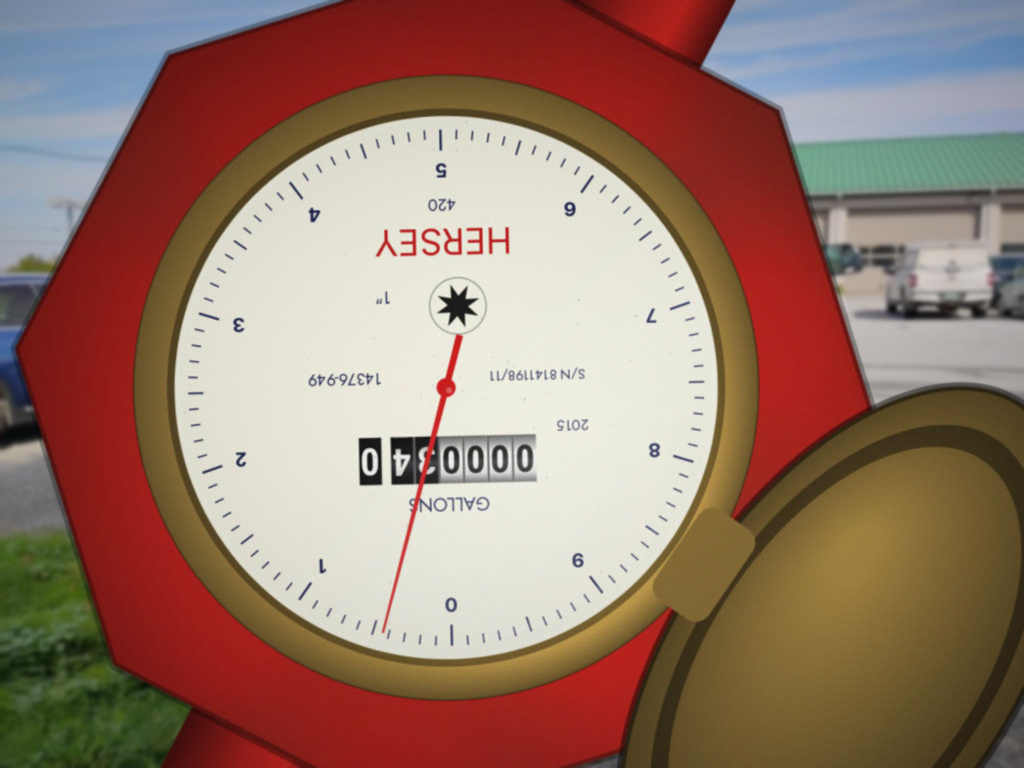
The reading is 340.4 gal
